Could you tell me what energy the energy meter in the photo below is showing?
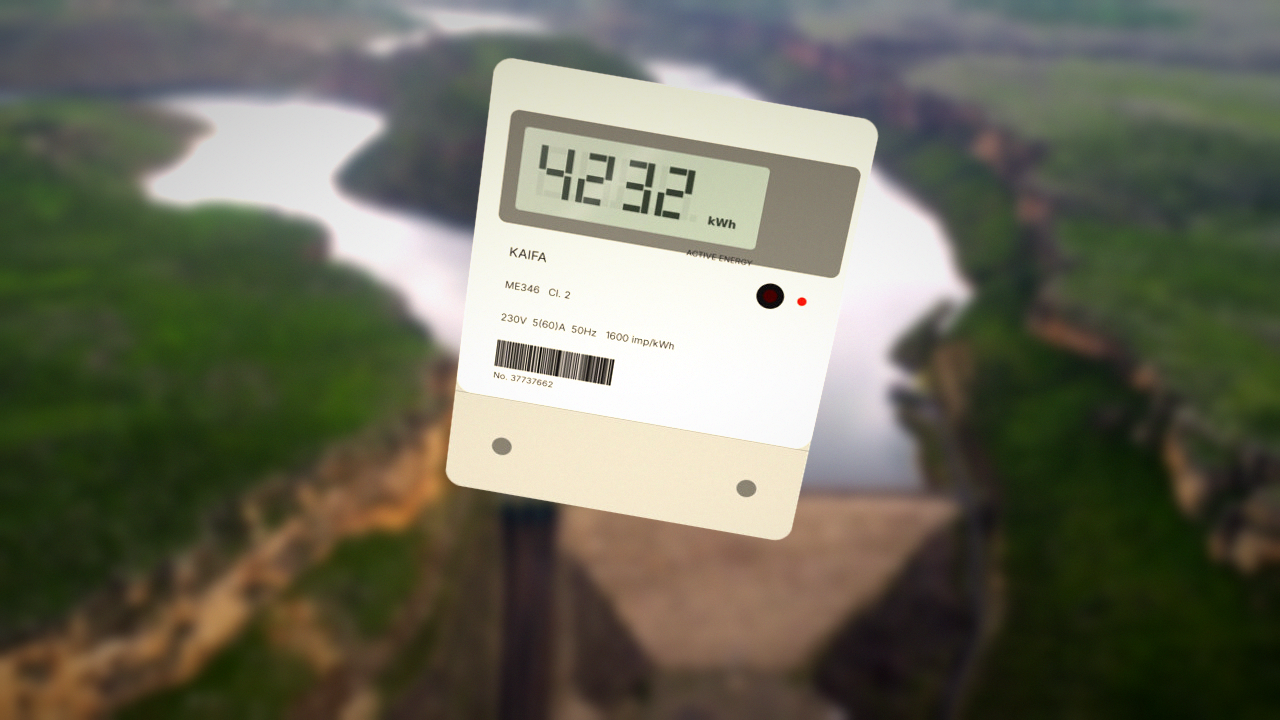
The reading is 4232 kWh
